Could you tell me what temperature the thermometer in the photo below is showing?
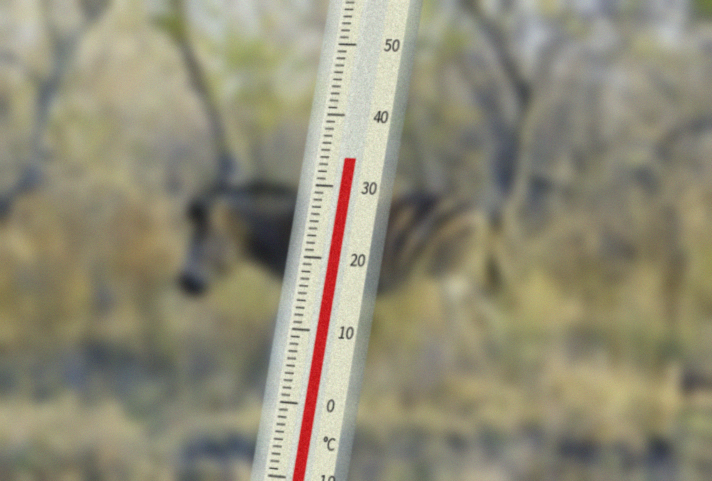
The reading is 34 °C
